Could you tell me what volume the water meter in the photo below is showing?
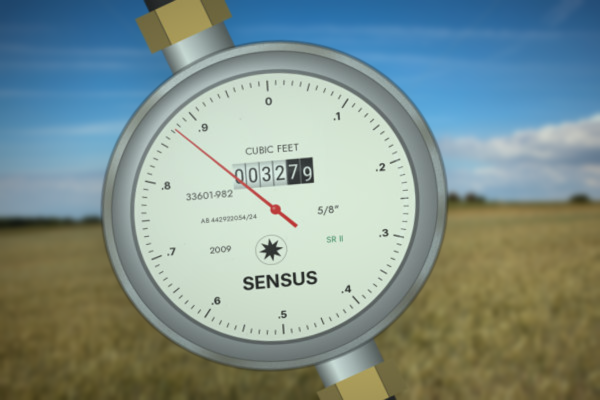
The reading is 3278.87 ft³
